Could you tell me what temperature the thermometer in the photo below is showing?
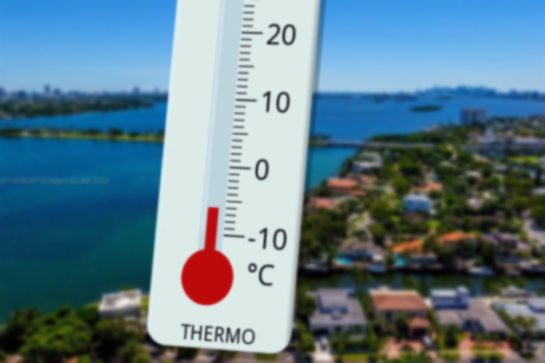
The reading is -6 °C
